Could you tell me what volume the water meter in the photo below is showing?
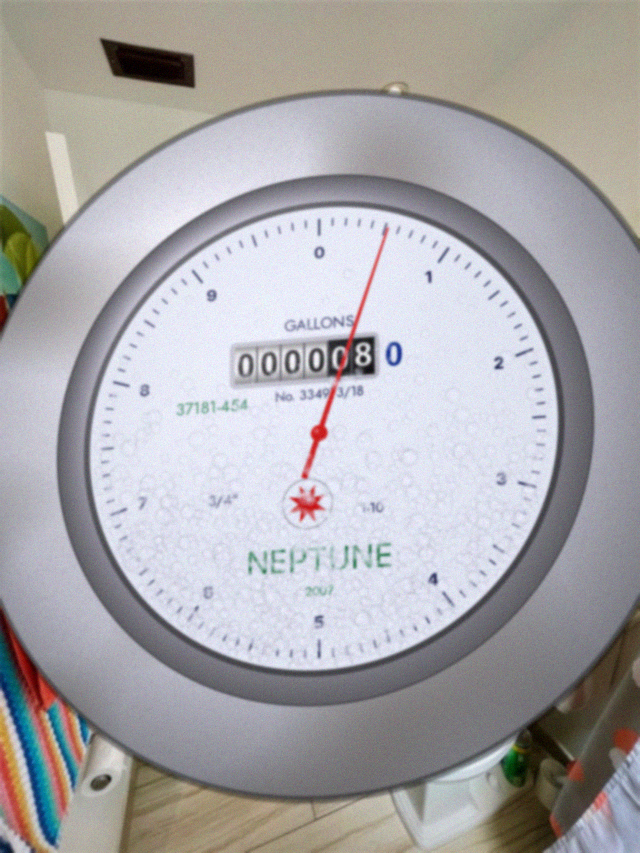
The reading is 80.5 gal
